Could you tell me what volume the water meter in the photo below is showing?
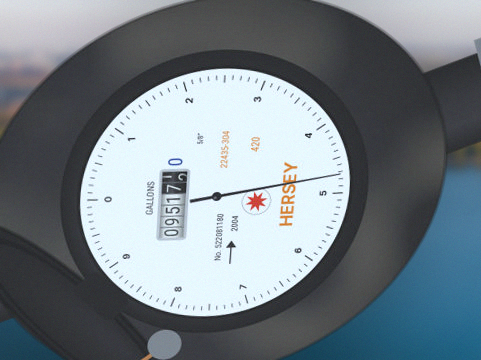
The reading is 951714.7 gal
